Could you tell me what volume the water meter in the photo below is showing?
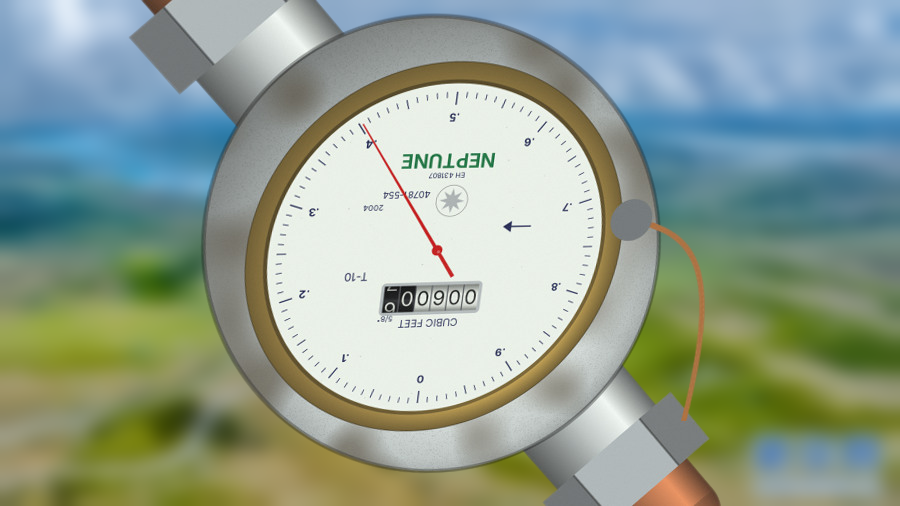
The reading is 6006.40 ft³
